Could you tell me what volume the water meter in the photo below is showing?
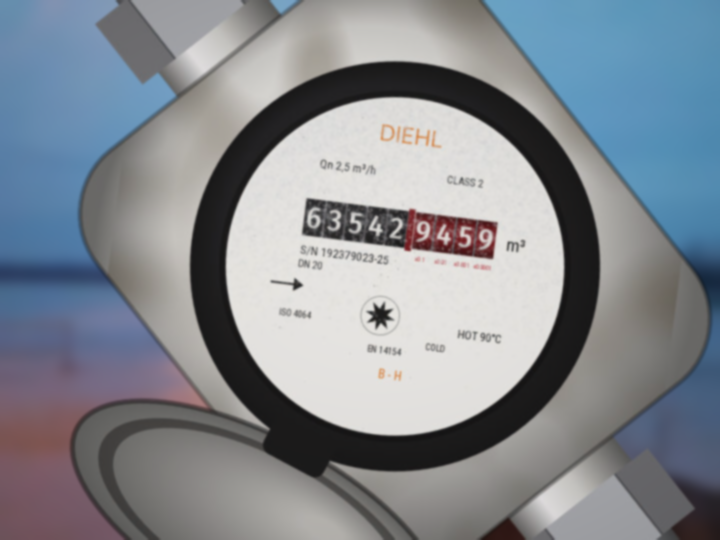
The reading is 63542.9459 m³
